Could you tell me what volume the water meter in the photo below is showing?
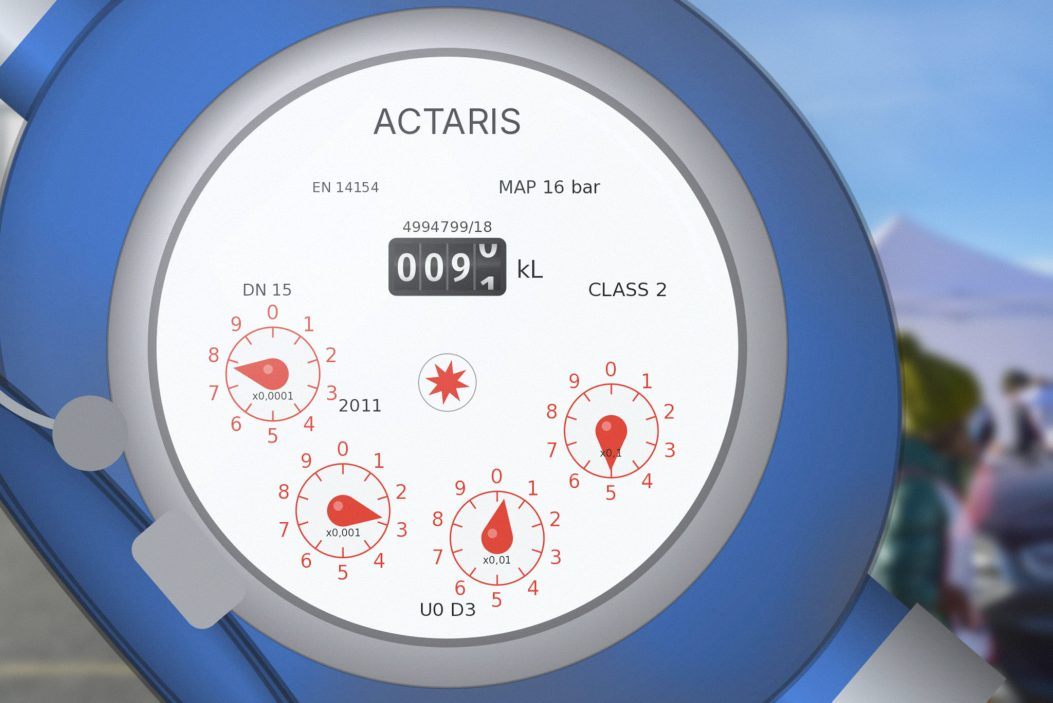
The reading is 90.5027 kL
